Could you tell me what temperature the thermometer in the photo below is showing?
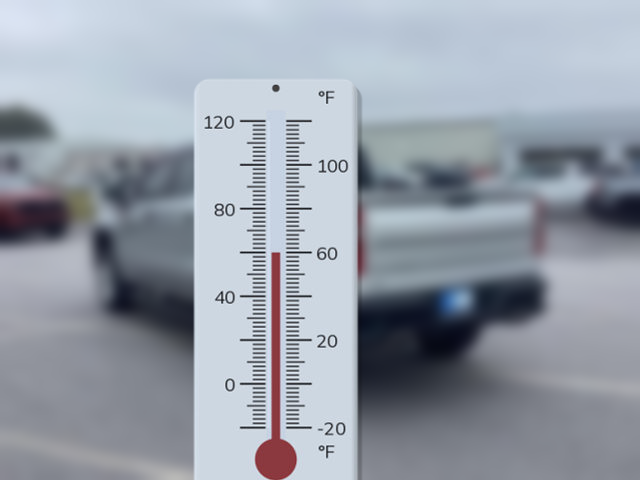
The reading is 60 °F
